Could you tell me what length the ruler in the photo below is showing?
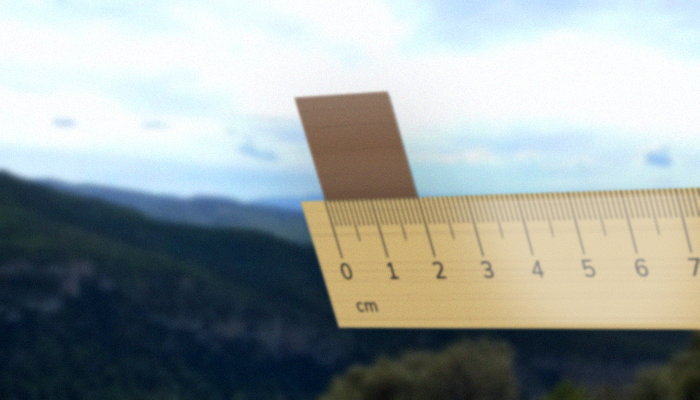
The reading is 2 cm
